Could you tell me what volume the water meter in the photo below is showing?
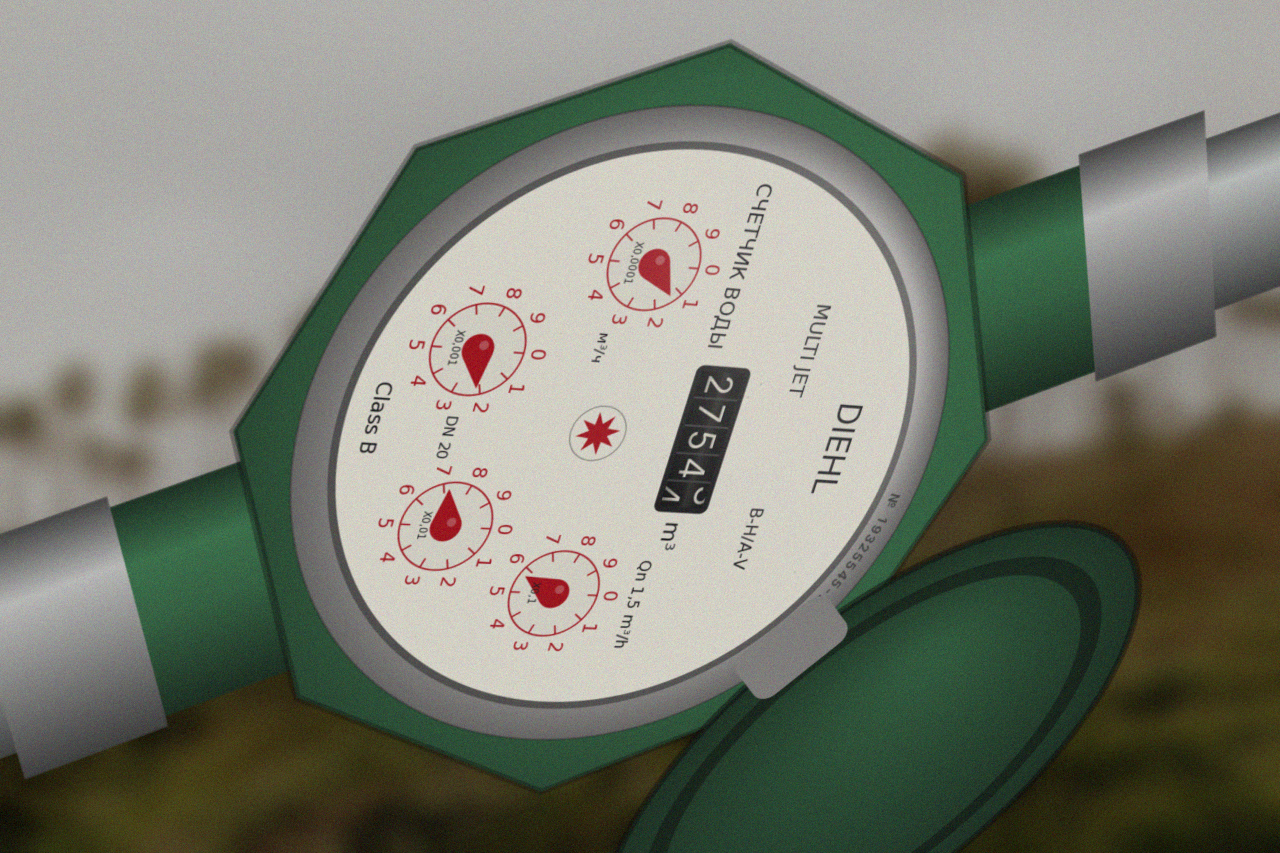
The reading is 27543.5721 m³
